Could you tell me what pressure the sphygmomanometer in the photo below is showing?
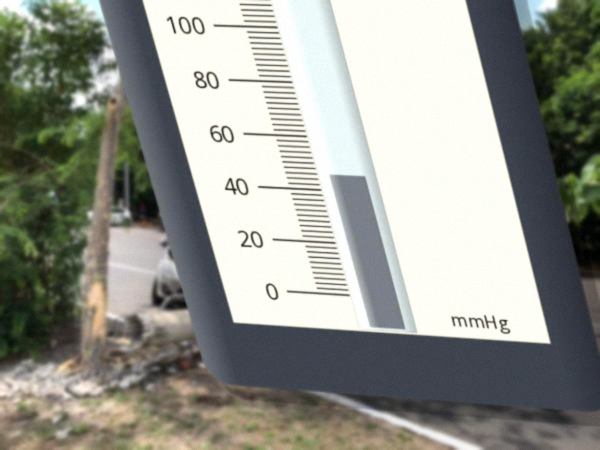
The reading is 46 mmHg
